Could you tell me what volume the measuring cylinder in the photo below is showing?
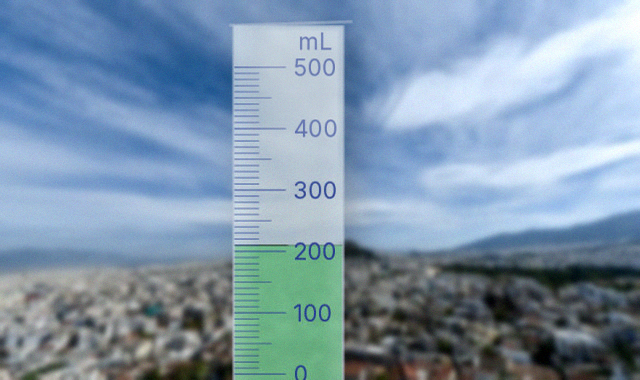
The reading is 210 mL
